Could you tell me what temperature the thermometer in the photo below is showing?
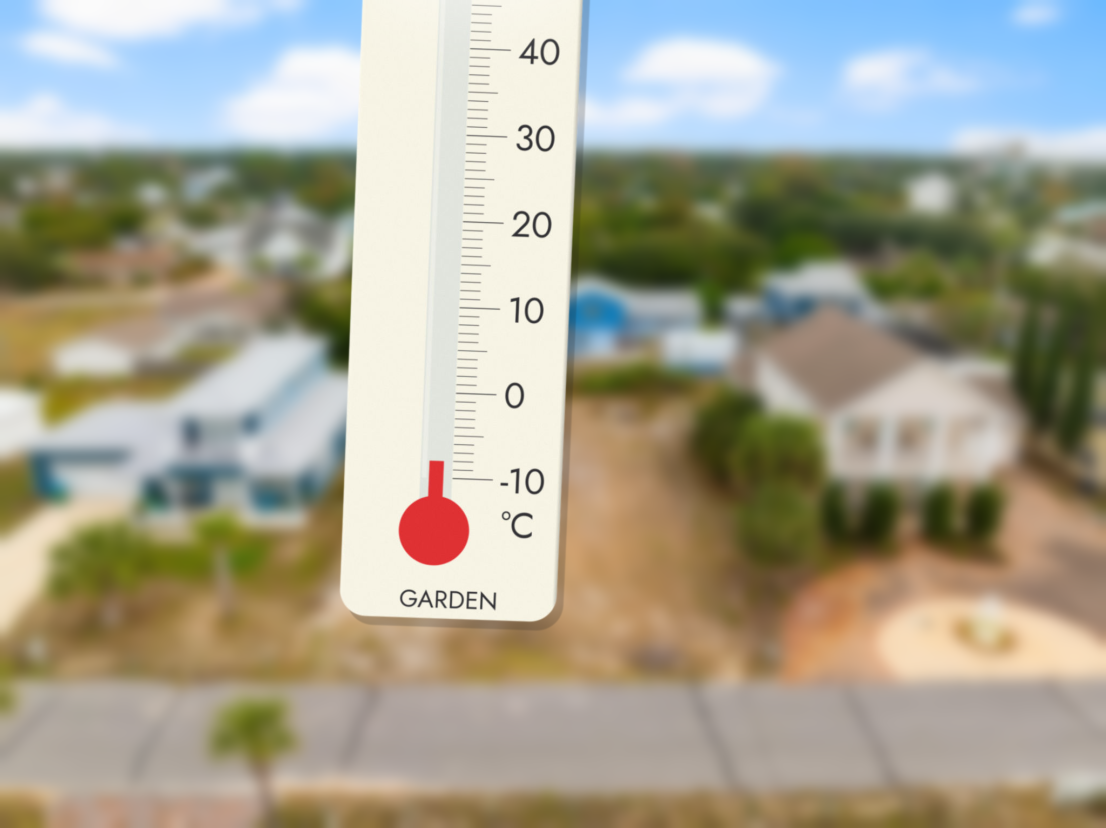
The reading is -8 °C
